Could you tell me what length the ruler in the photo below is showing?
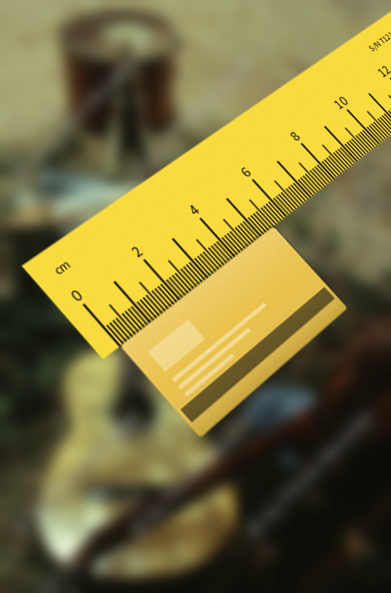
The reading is 5.5 cm
